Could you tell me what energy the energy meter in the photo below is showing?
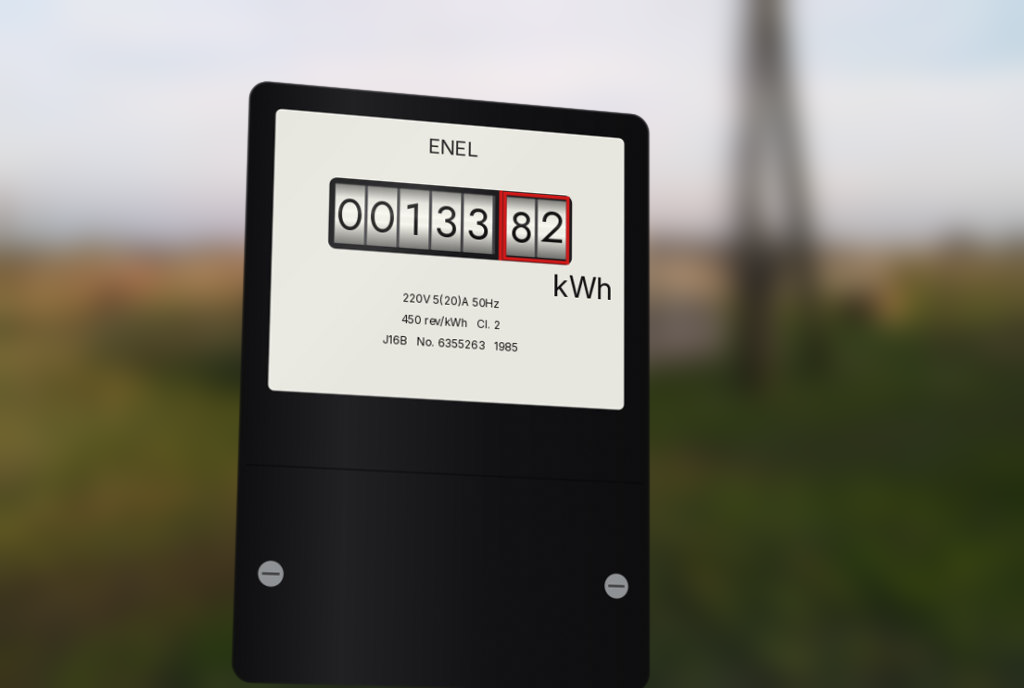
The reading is 133.82 kWh
